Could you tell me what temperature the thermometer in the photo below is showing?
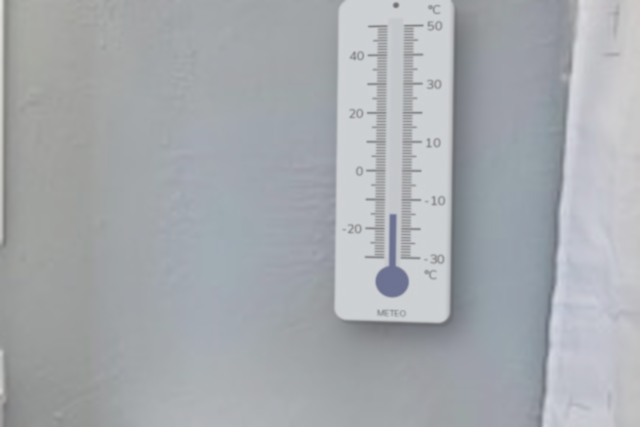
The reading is -15 °C
